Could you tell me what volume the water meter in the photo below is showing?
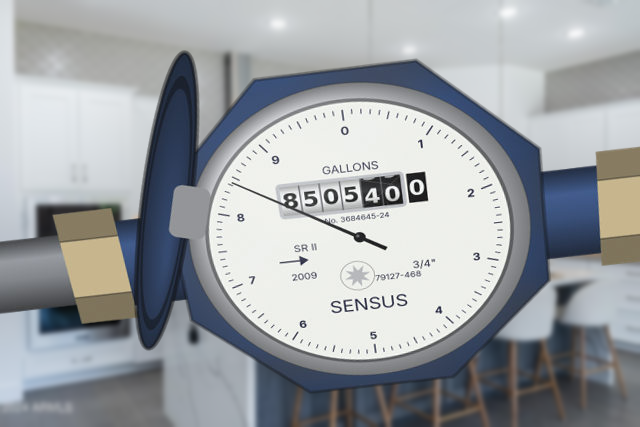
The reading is 8505398.4 gal
